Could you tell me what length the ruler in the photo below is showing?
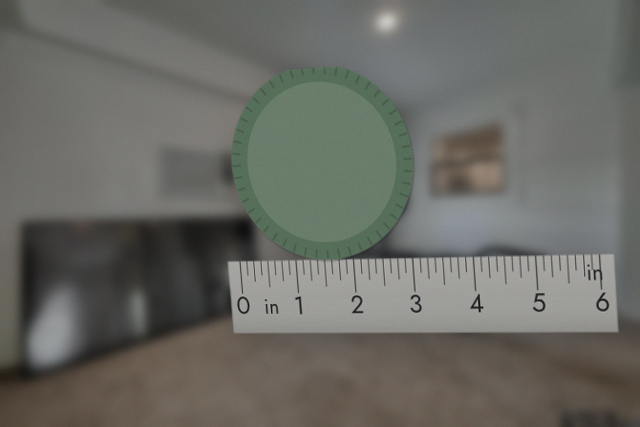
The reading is 3.125 in
